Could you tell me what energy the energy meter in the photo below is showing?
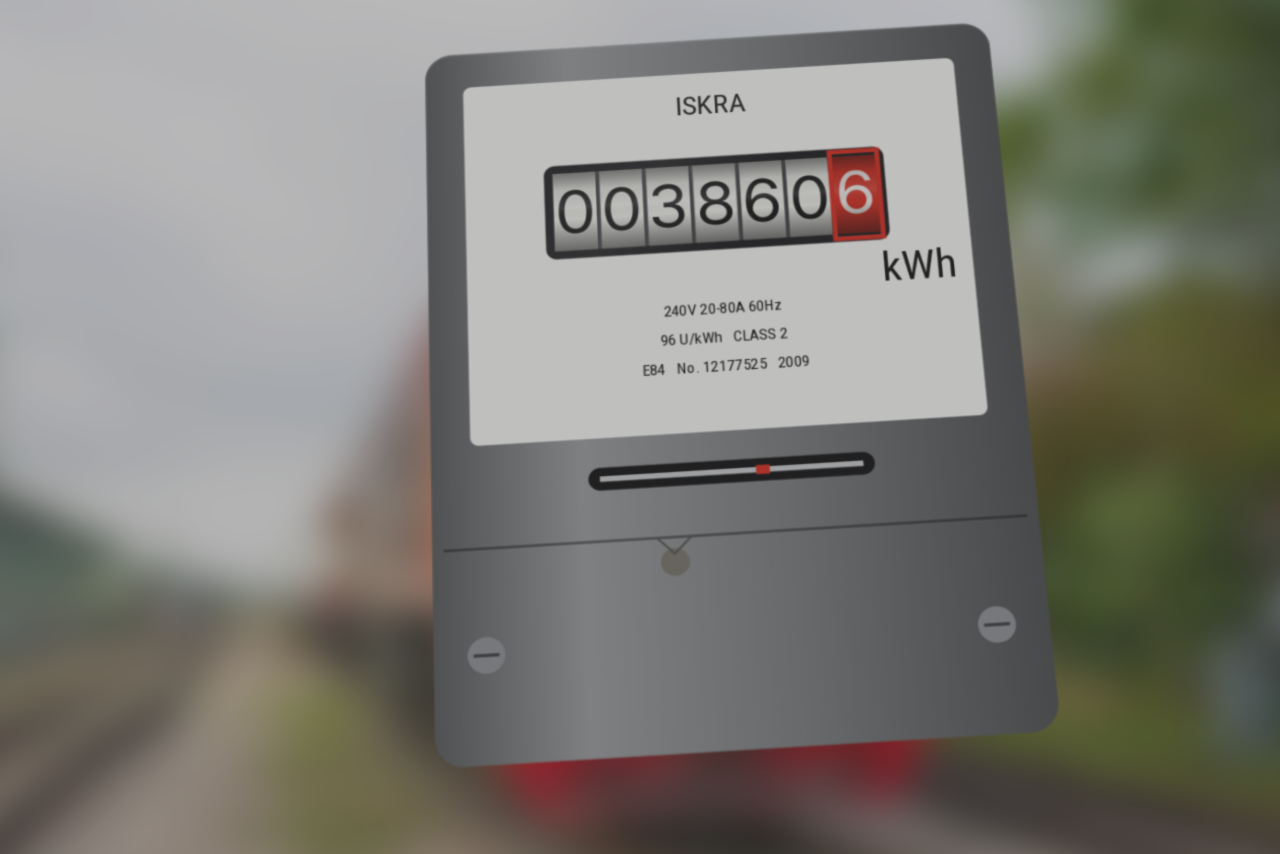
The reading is 3860.6 kWh
